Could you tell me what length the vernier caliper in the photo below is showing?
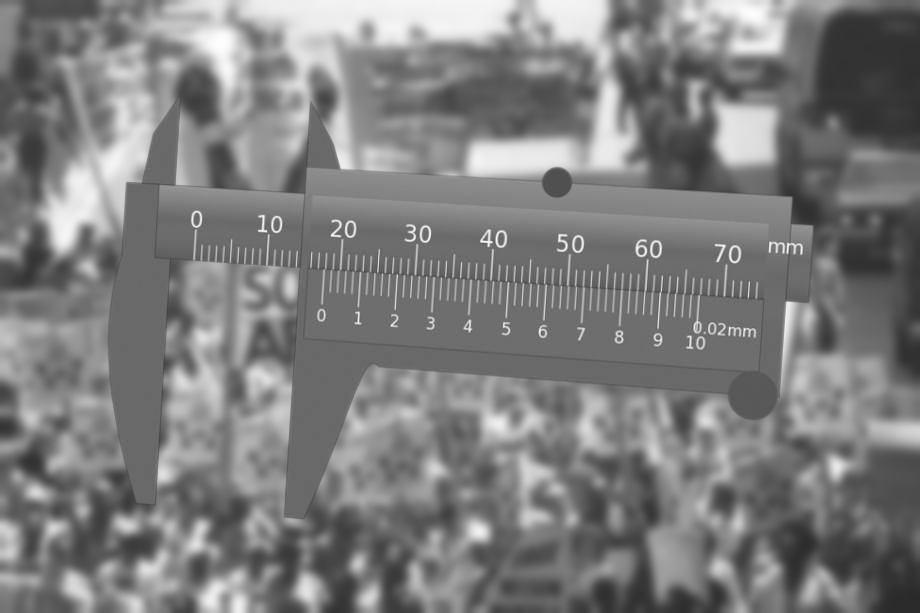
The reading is 17.8 mm
